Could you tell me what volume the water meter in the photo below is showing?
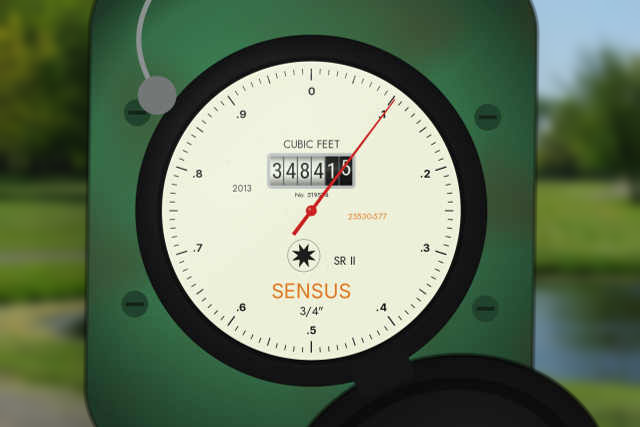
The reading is 348415.10 ft³
